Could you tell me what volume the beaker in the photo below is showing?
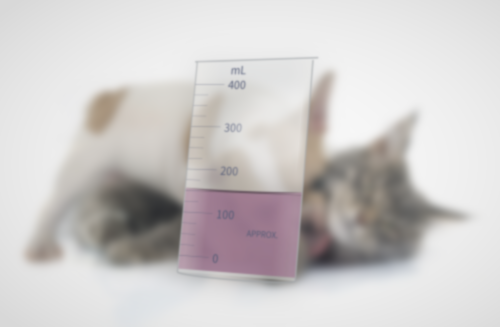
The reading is 150 mL
